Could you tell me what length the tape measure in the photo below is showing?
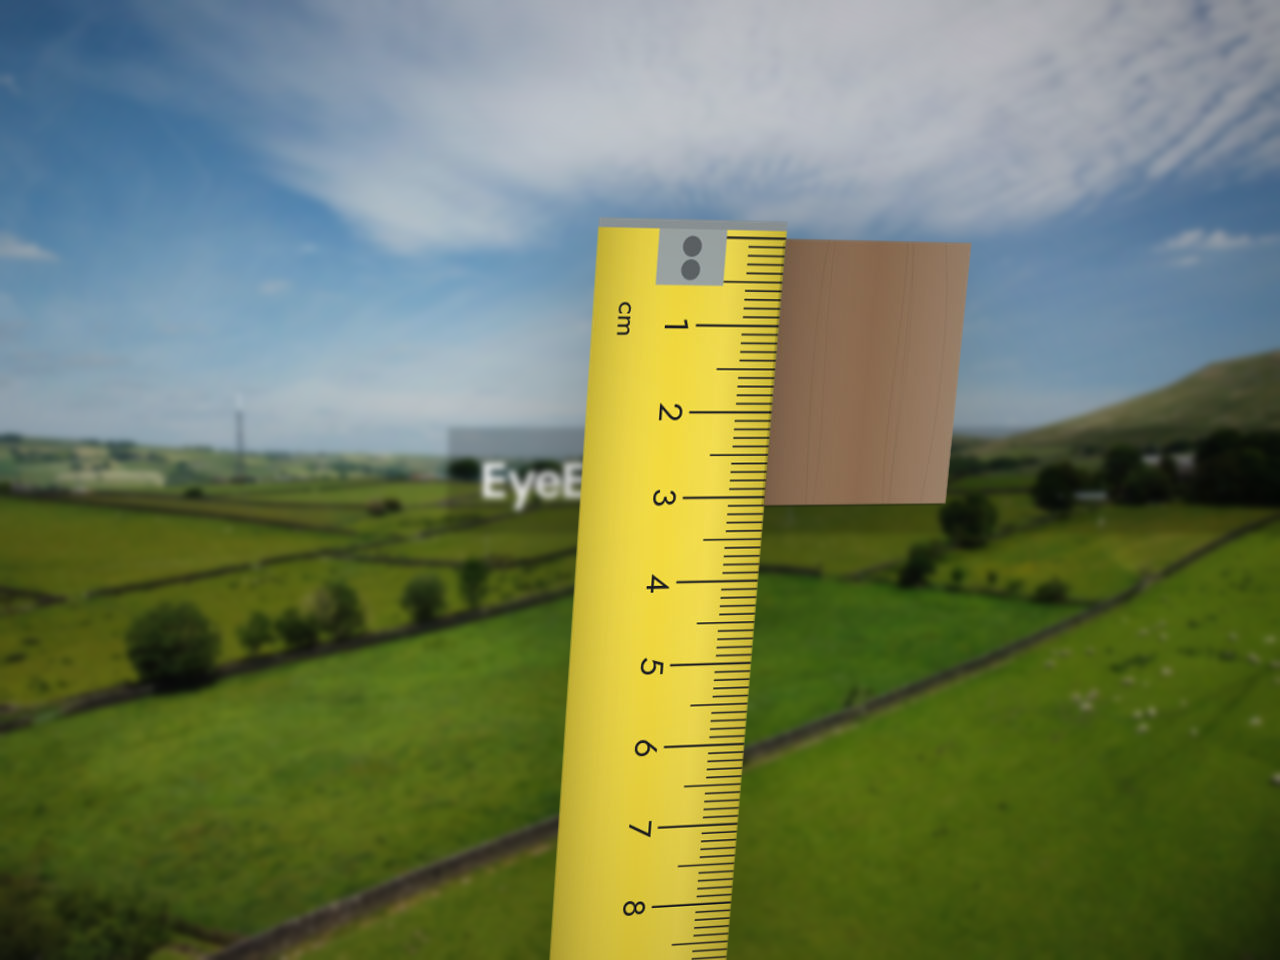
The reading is 3.1 cm
